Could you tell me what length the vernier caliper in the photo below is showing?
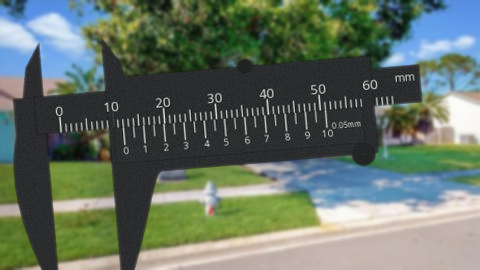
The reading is 12.0 mm
